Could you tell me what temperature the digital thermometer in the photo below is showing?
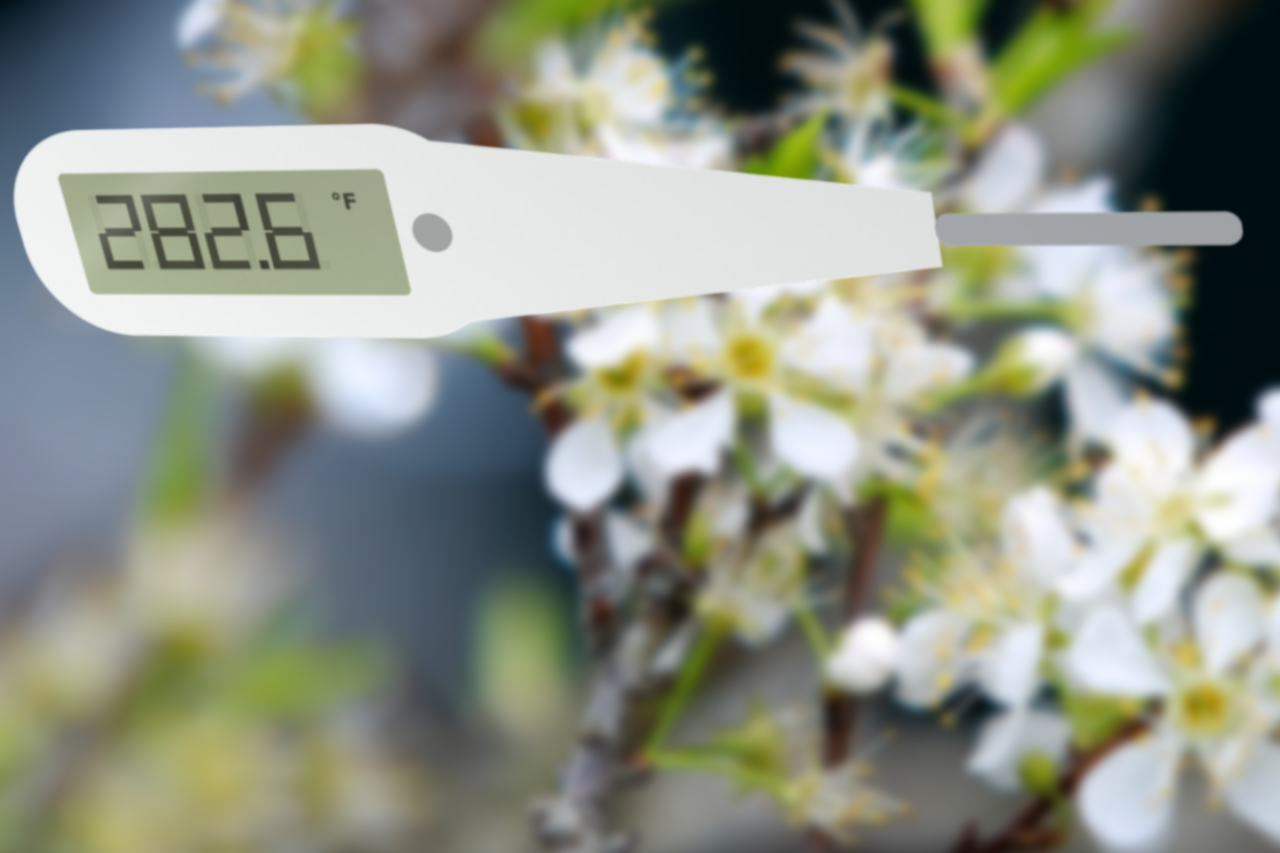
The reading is 282.6 °F
